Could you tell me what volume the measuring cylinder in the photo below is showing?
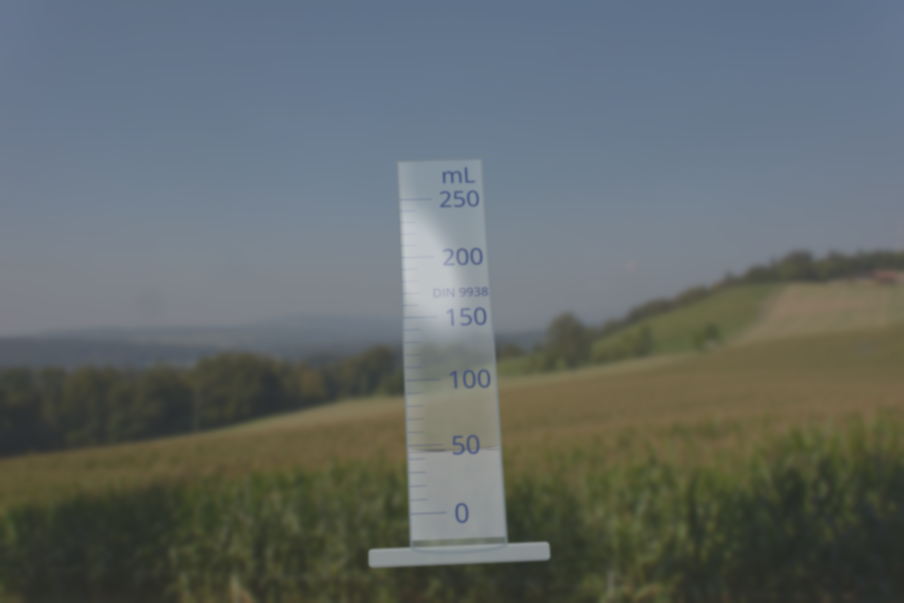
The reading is 45 mL
